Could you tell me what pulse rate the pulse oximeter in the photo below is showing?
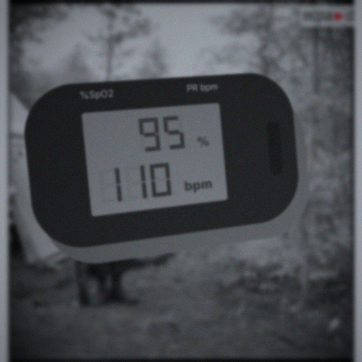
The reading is 110 bpm
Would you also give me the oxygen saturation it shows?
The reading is 95 %
